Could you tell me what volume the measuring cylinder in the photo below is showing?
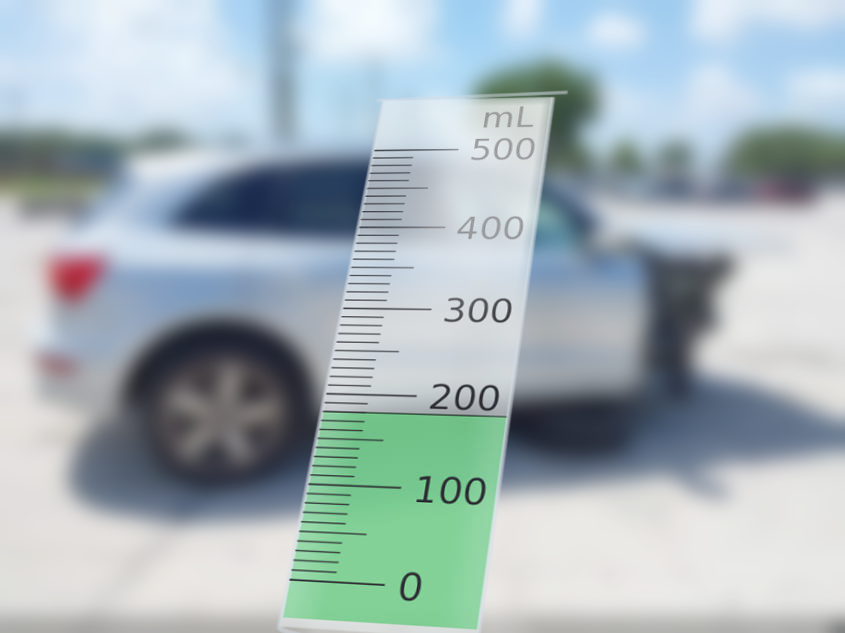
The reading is 180 mL
